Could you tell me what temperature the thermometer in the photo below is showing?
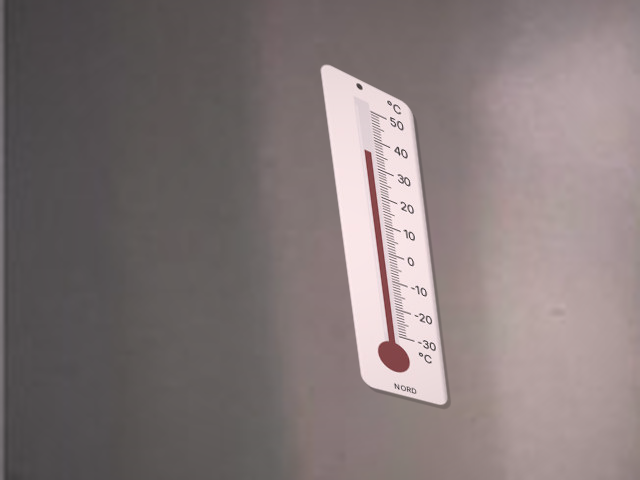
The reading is 35 °C
